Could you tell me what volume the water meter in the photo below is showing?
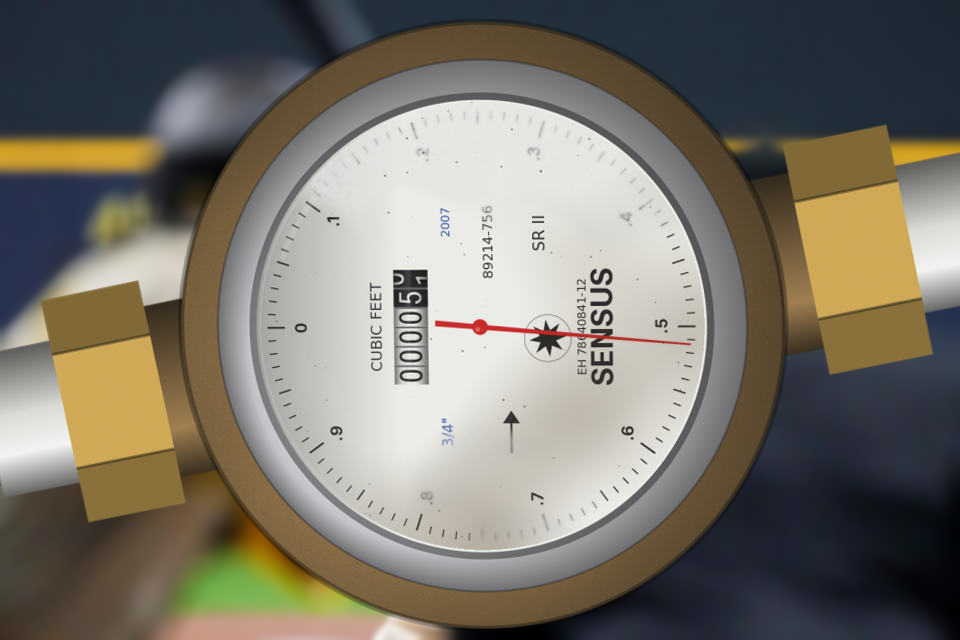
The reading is 50.51 ft³
